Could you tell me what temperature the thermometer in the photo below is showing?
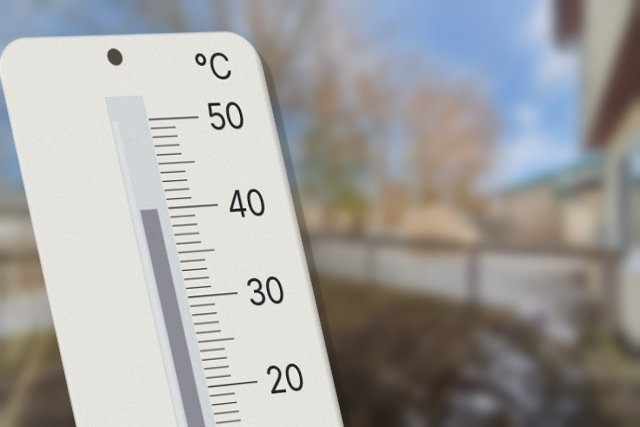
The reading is 40 °C
